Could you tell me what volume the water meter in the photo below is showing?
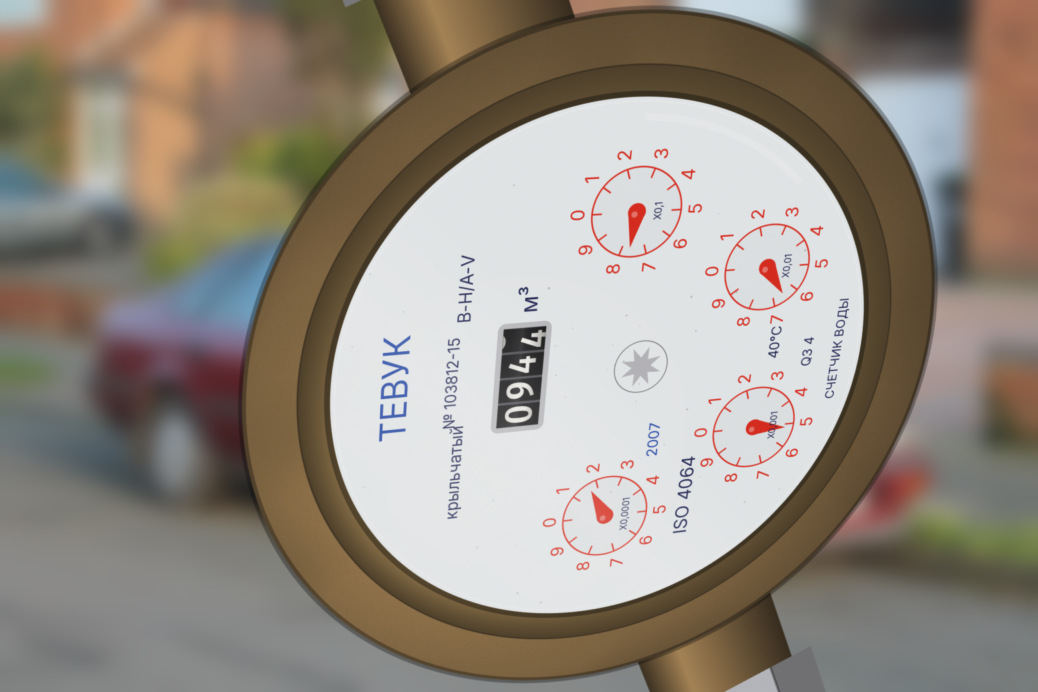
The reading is 943.7651 m³
